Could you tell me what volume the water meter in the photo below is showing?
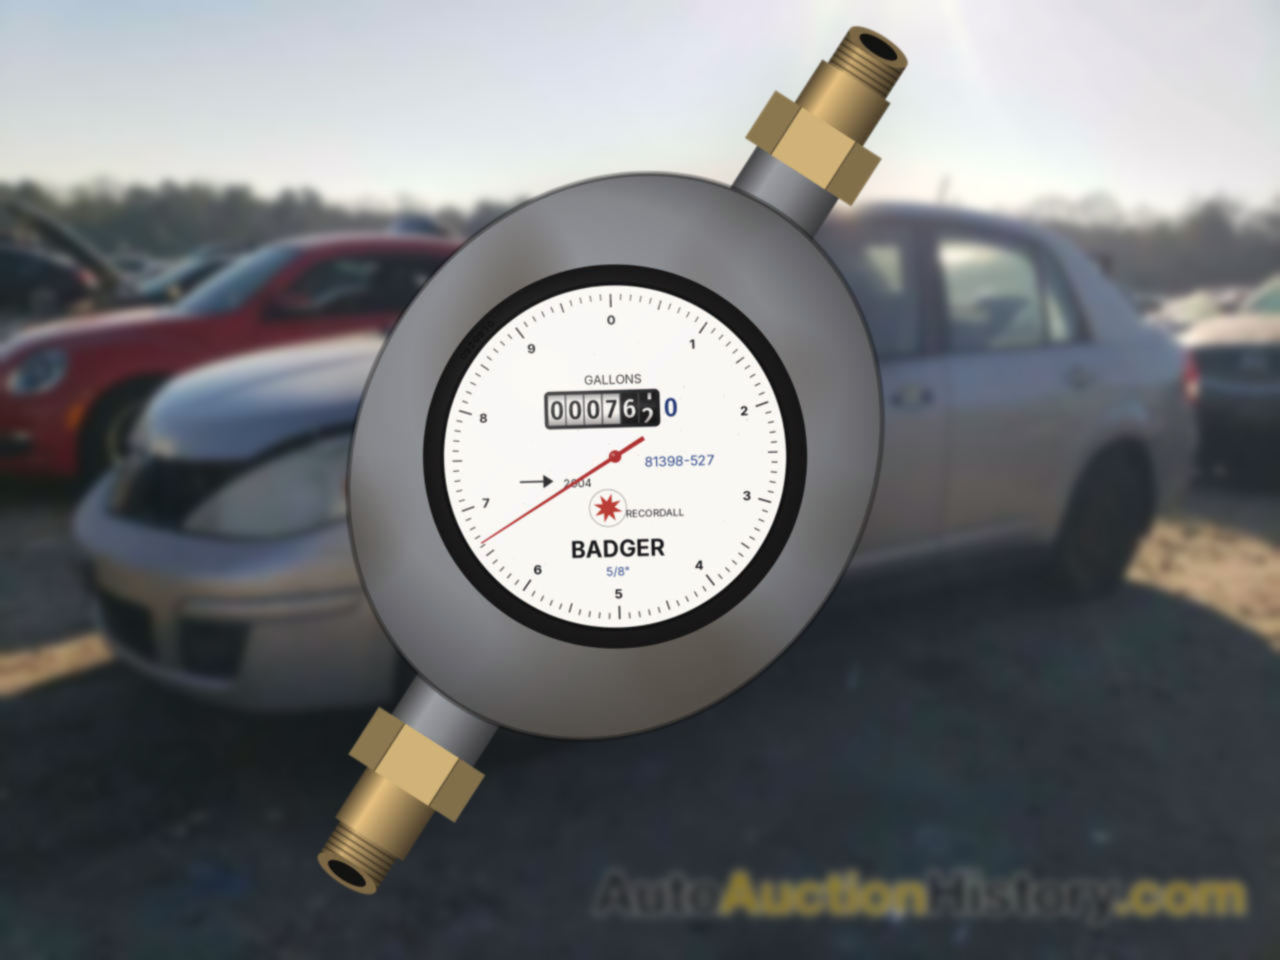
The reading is 7616.6 gal
